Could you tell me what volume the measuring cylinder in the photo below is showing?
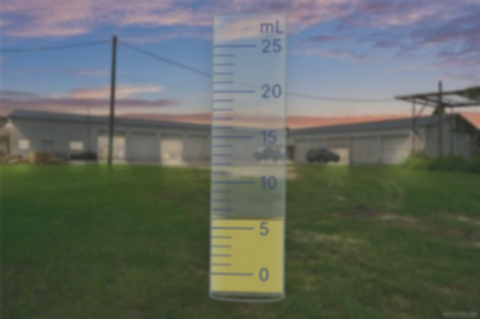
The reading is 6 mL
